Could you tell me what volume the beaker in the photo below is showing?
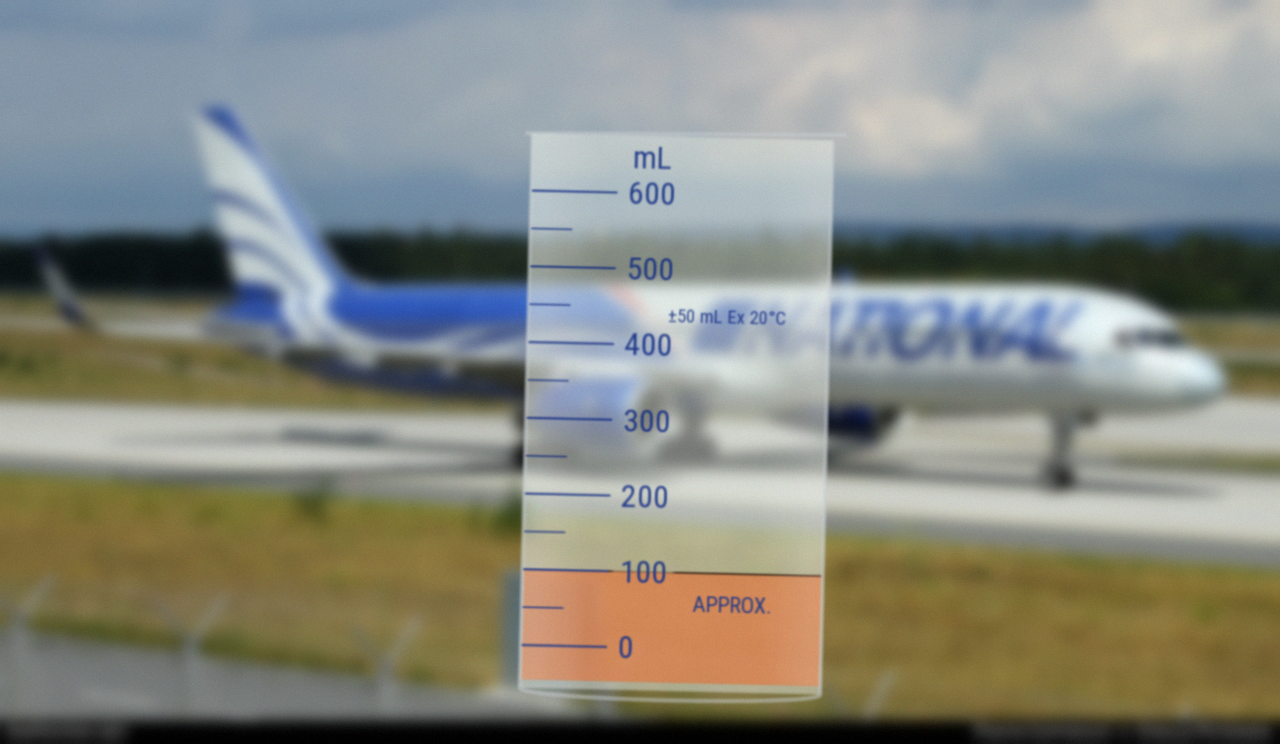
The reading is 100 mL
